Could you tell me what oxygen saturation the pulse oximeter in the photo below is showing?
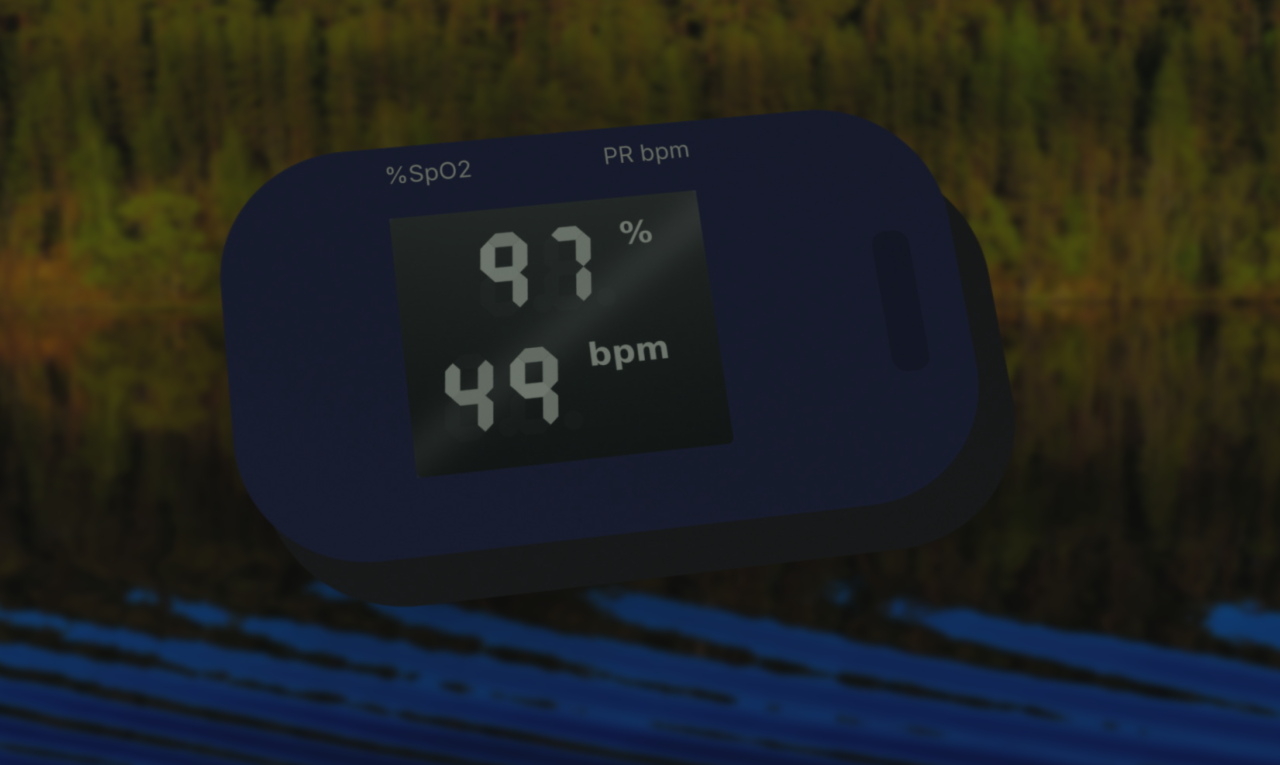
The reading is 97 %
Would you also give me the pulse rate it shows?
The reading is 49 bpm
